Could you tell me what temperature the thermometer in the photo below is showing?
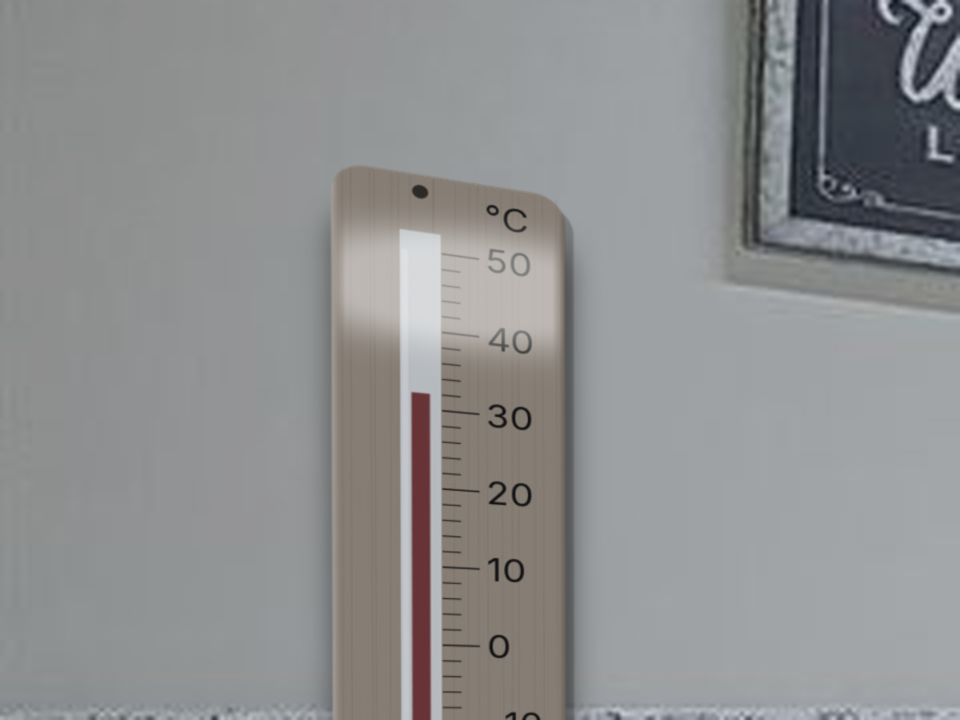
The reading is 32 °C
